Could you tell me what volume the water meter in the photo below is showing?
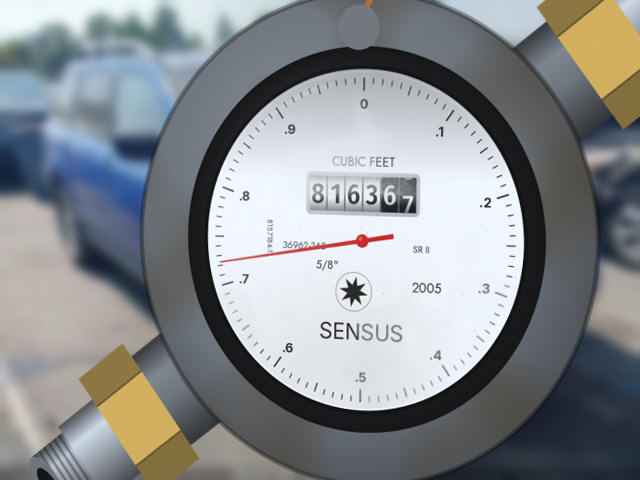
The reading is 816366.72 ft³
